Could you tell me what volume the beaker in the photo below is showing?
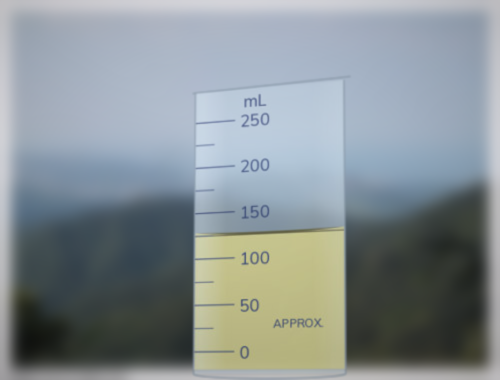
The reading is 125 mL
